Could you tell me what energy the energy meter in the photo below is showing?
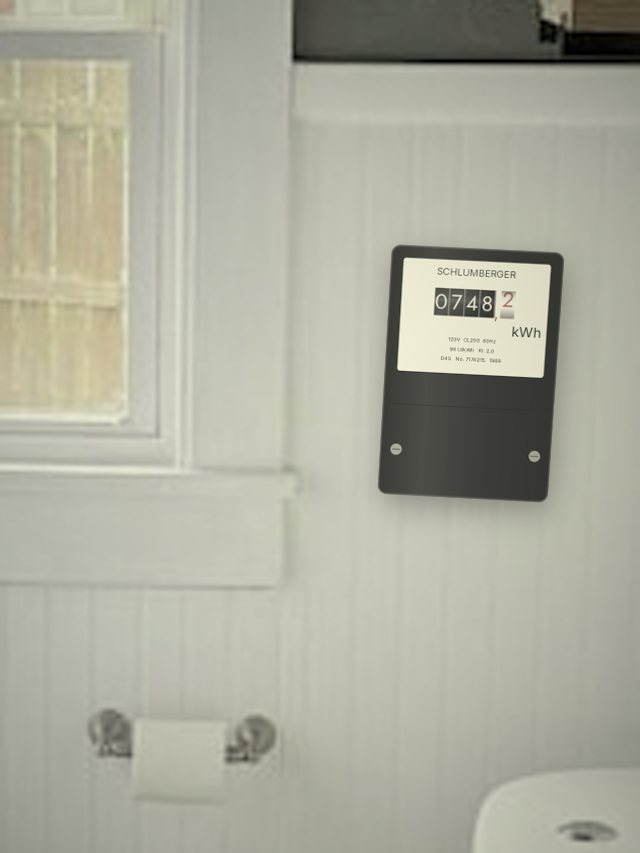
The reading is 748.2 kWh
